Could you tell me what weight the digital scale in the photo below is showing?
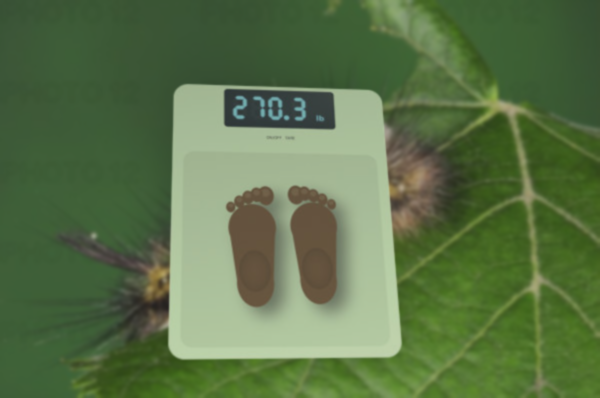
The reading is 270.3 lb
